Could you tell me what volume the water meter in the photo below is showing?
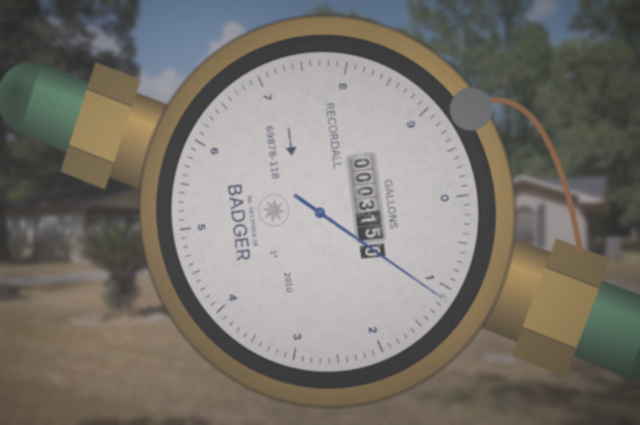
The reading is 3151.1 gal
